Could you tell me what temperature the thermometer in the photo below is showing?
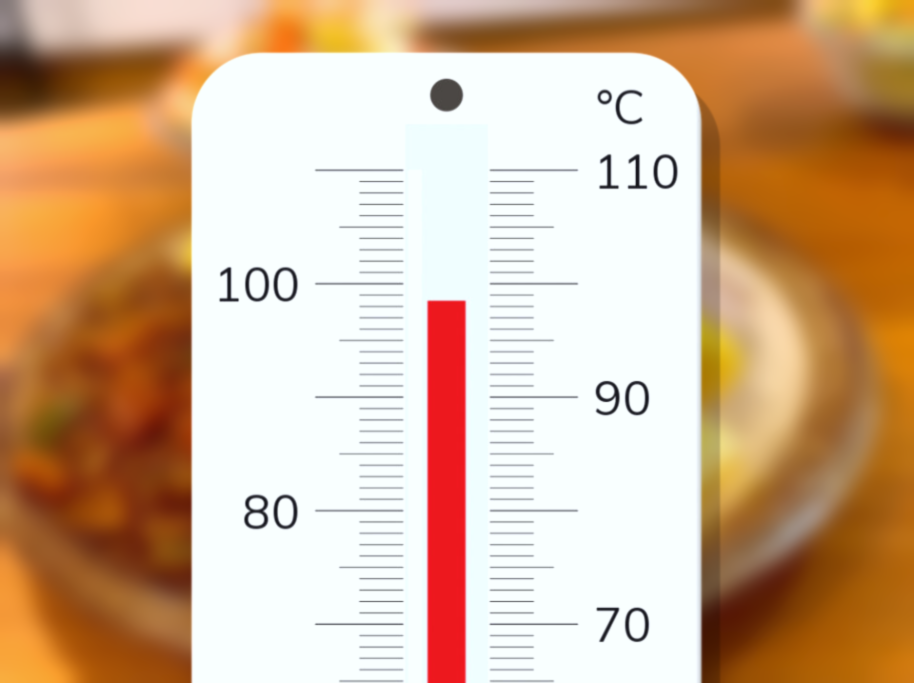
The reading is 98.5 °C
